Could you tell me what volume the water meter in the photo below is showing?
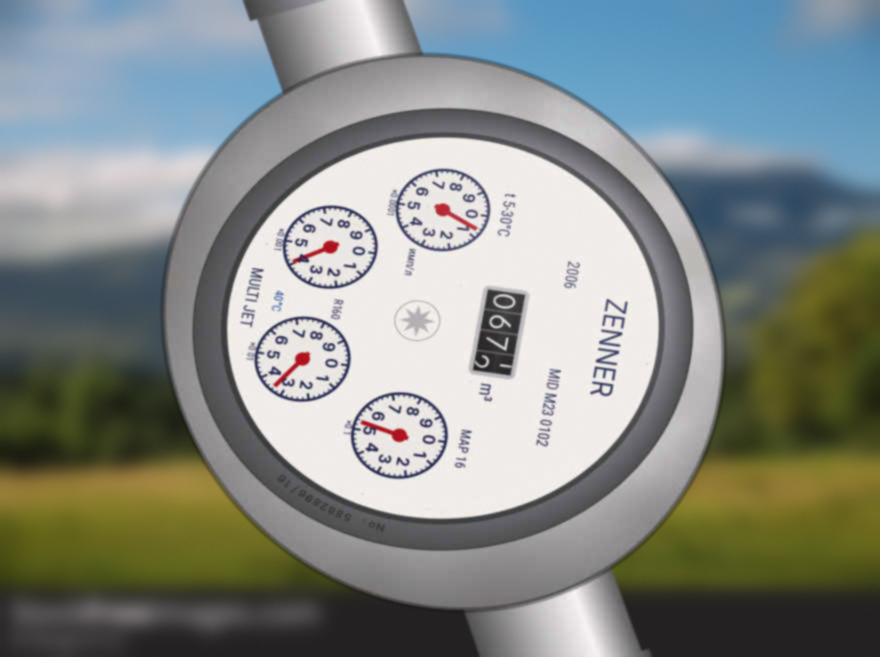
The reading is 671.5340 m³
